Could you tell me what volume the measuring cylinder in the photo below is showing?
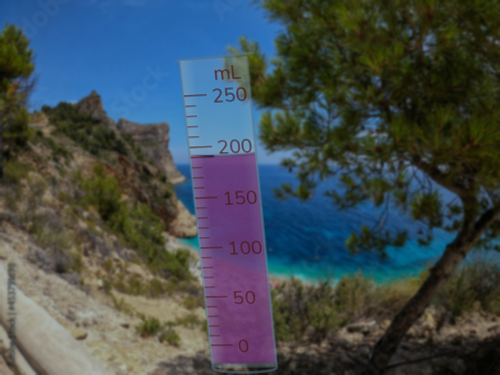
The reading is 190 mL
